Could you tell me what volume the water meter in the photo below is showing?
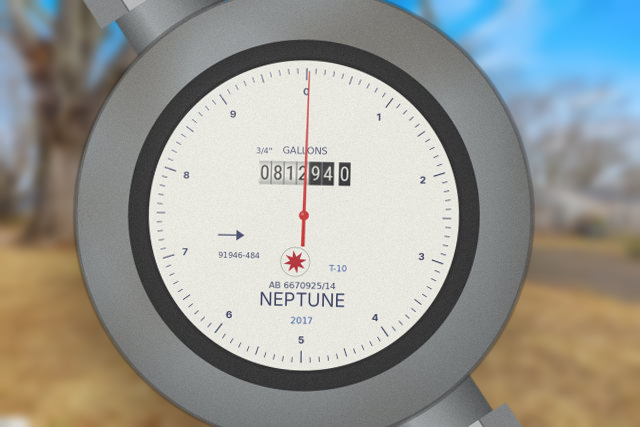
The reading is 812940.0 gal
